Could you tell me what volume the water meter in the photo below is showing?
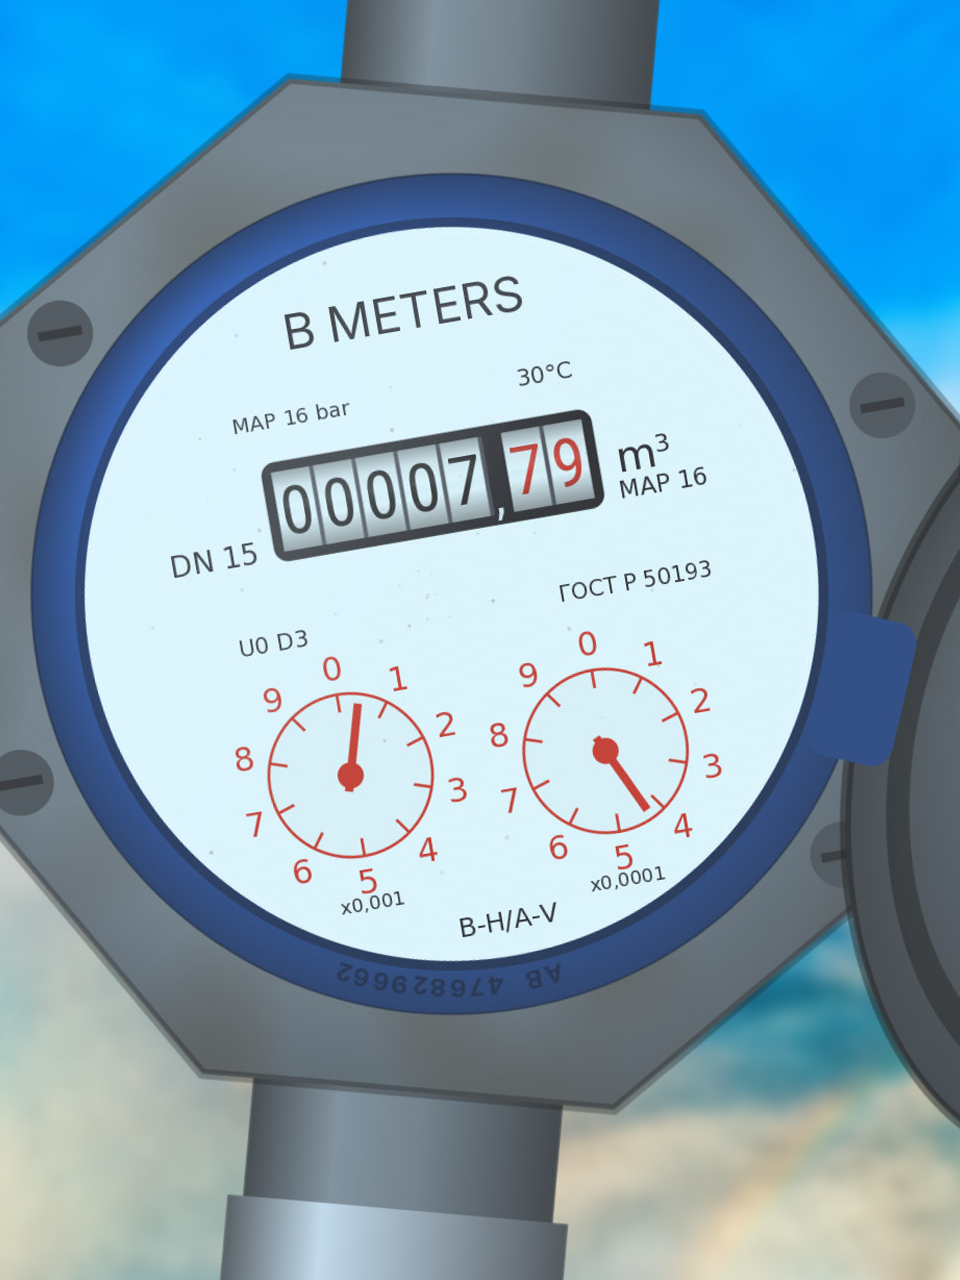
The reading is 7.7904 m³
